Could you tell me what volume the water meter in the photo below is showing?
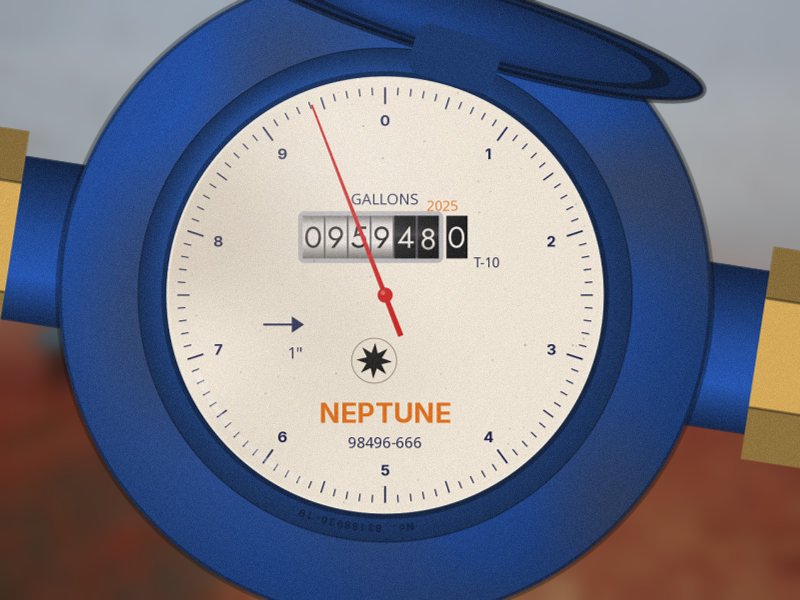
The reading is 959479.4 gal
